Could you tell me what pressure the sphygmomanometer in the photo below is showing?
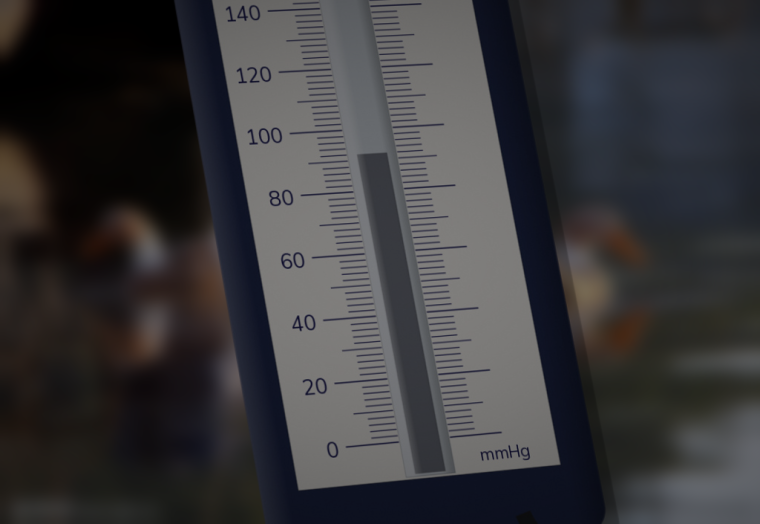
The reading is 92 mmHg
